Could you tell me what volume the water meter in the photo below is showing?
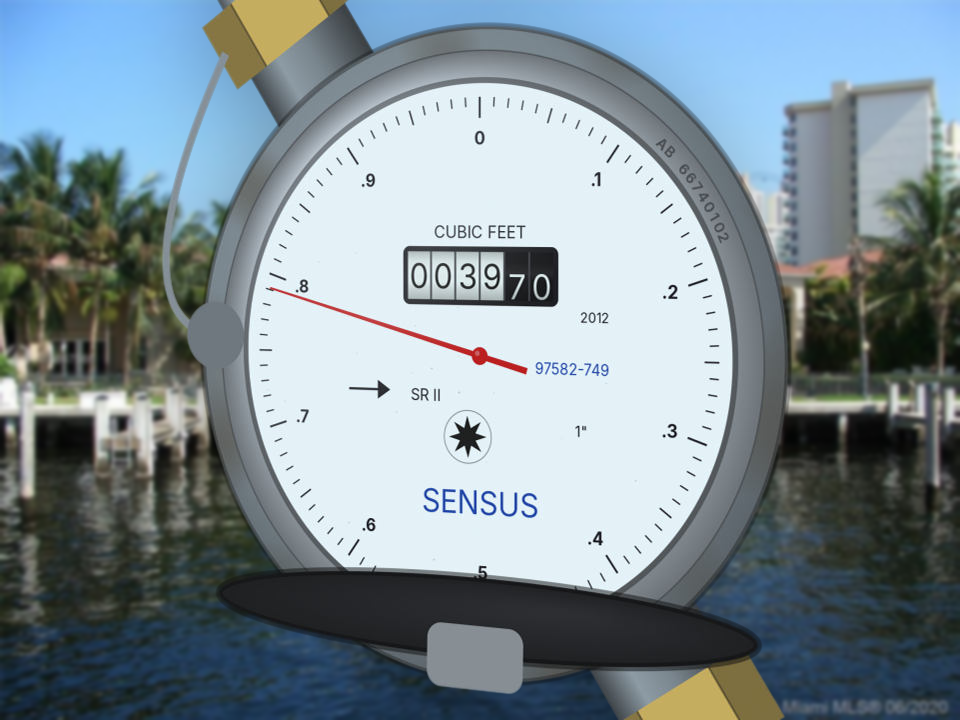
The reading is 3969.79 ft³
